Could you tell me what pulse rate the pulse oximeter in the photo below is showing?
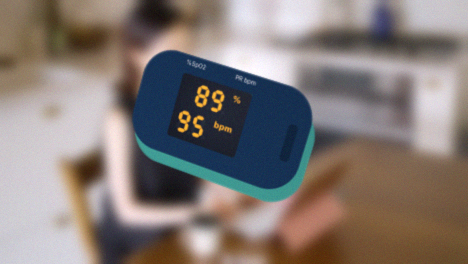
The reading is 95 bpm
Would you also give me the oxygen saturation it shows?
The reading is 89 %
